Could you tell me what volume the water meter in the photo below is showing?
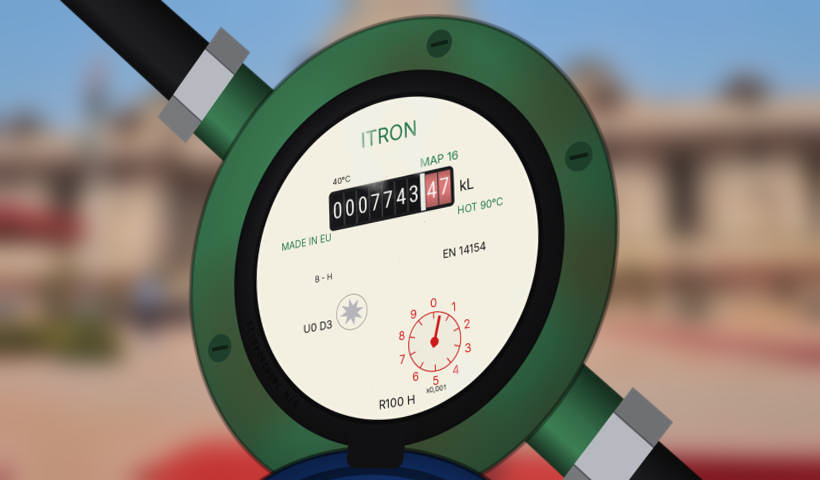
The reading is 7743.470 kL
